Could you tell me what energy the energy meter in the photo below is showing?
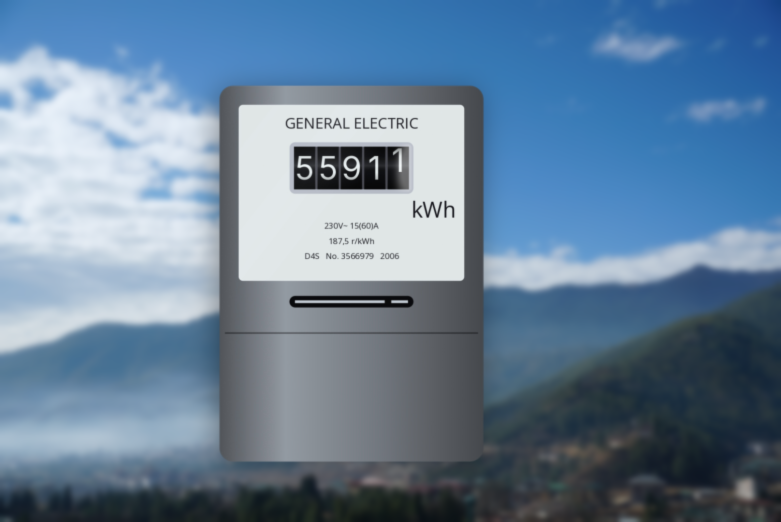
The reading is 55911 kWh
